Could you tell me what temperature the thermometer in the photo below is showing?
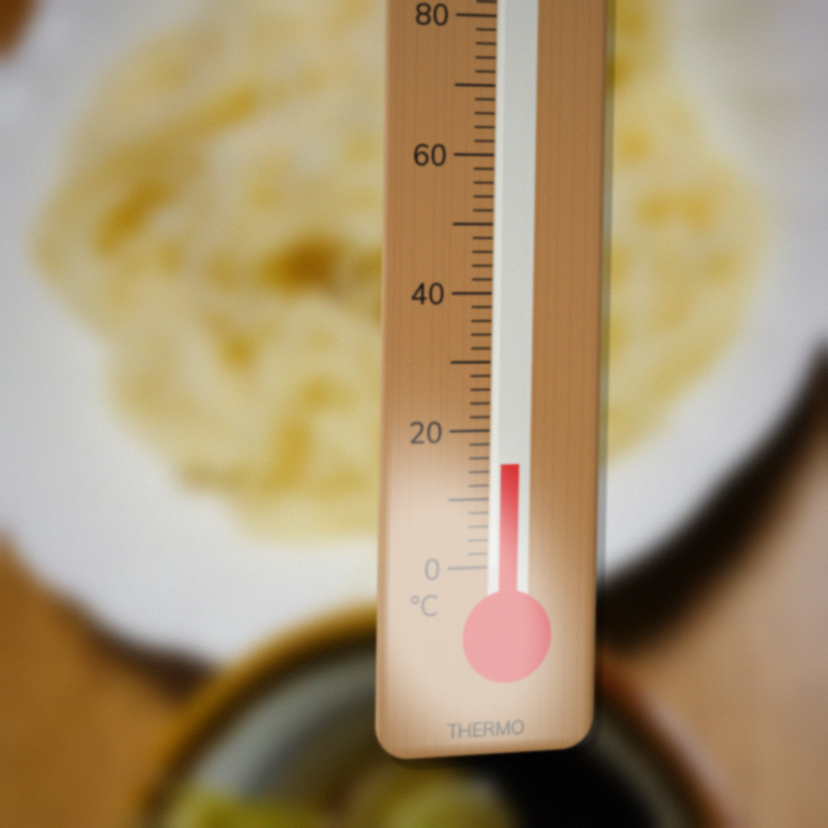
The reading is 15 °C
